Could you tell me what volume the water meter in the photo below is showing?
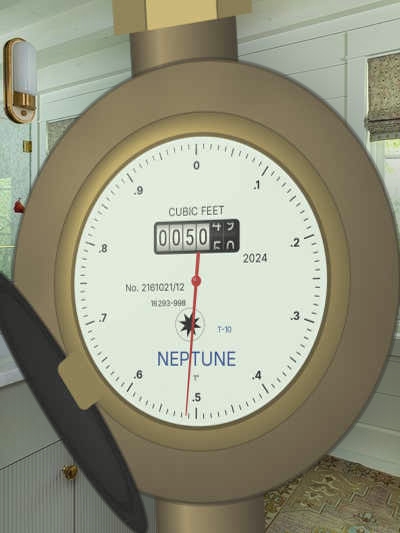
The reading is 5049.51 ft³
